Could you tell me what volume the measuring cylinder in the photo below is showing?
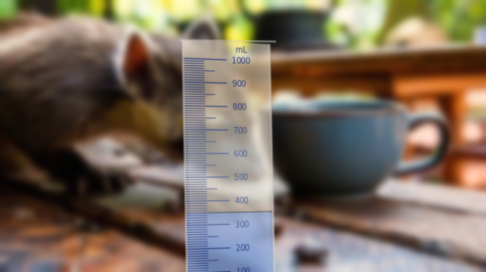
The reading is 350 mL
